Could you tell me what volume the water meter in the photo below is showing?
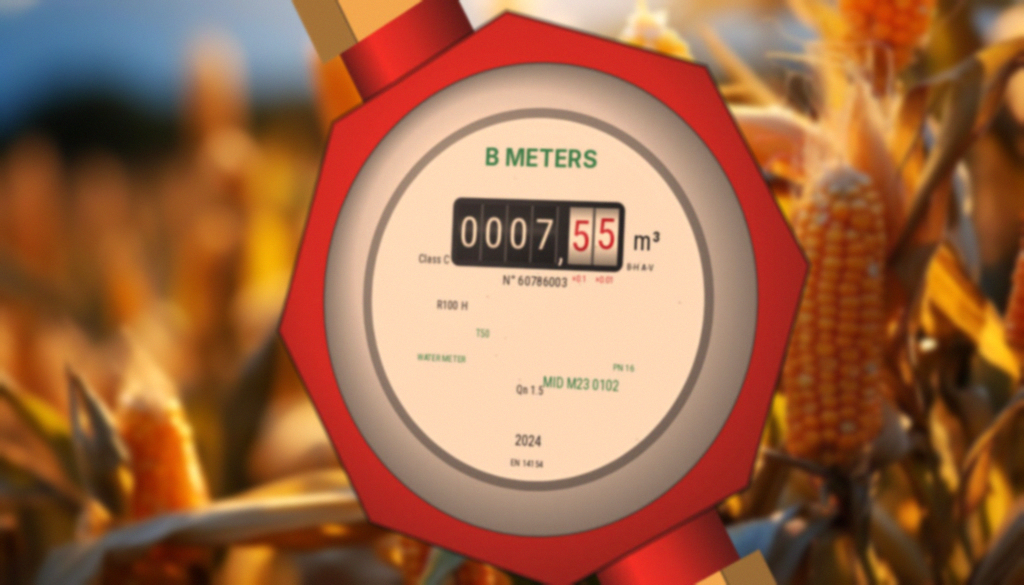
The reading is 7.55 m³
